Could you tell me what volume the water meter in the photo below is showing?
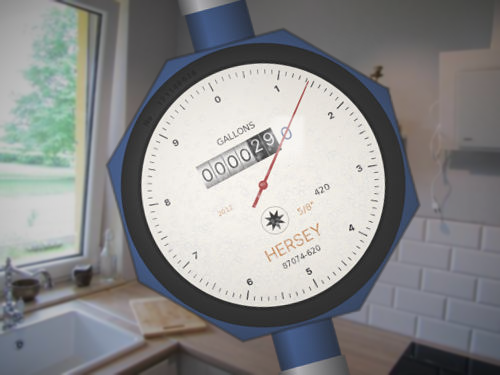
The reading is 291.4 gal
